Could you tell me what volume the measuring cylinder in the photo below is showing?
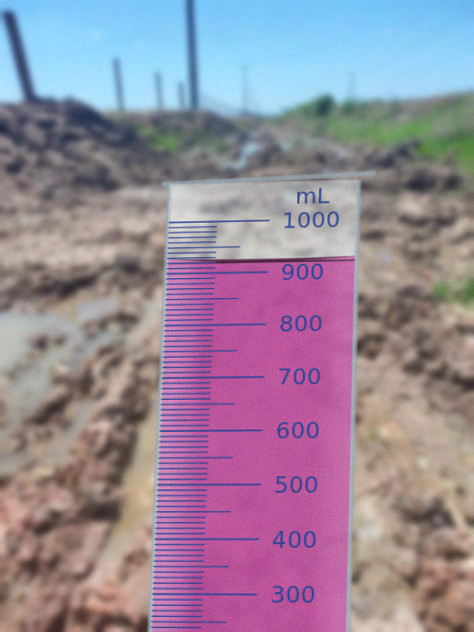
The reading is 920 mL
